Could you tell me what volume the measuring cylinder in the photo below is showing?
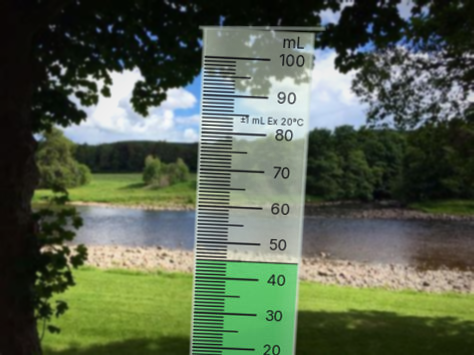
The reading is 45 mL
